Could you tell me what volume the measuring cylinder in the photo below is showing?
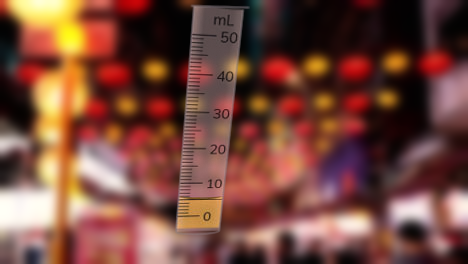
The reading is 5 mL
